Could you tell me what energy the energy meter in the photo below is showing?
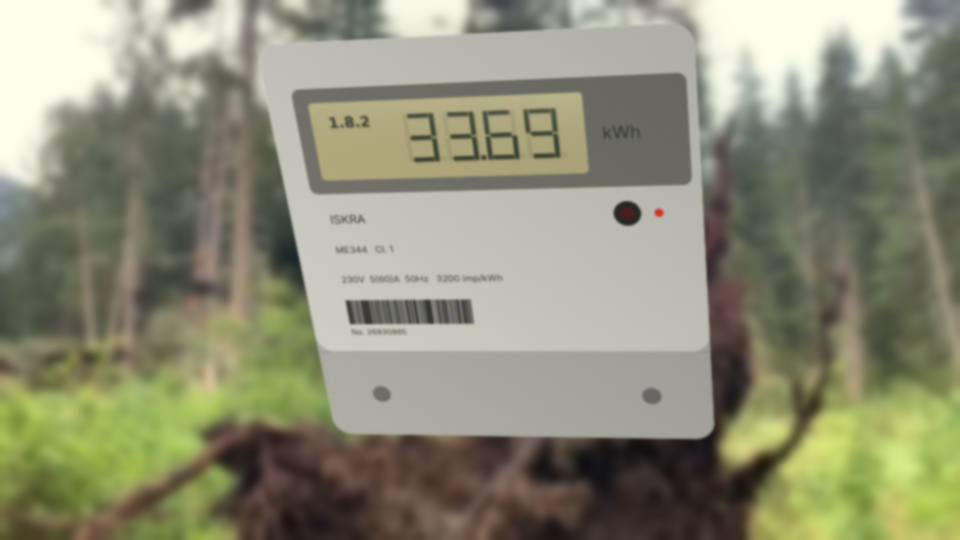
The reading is 33.69 kWh
